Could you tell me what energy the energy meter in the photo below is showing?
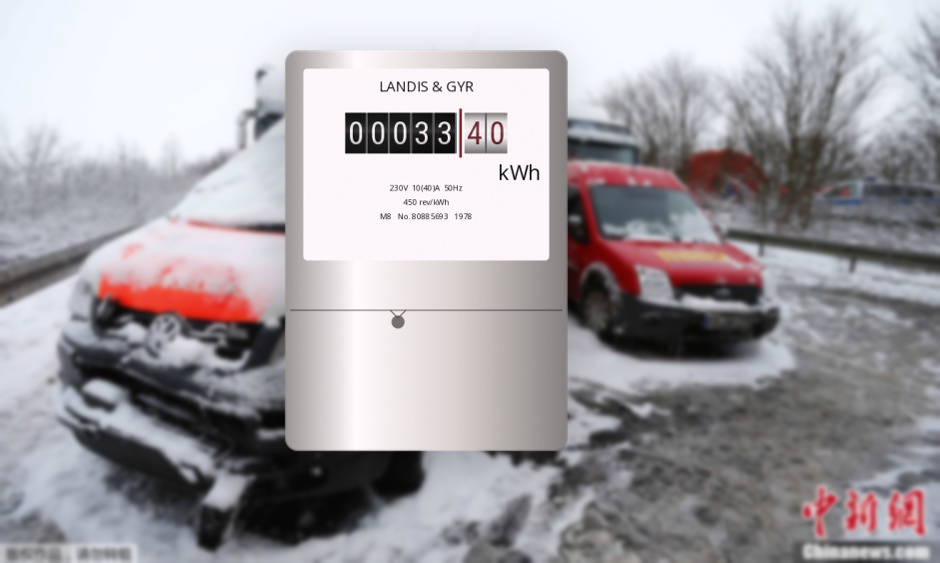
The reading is 33.40 kWh
